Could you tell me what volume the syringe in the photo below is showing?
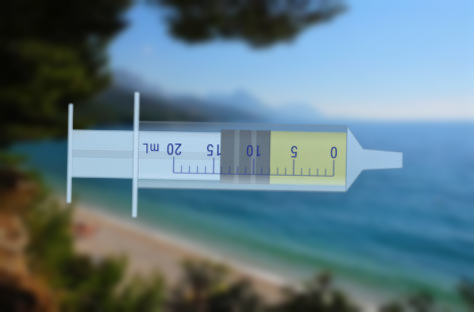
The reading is 8 mL
